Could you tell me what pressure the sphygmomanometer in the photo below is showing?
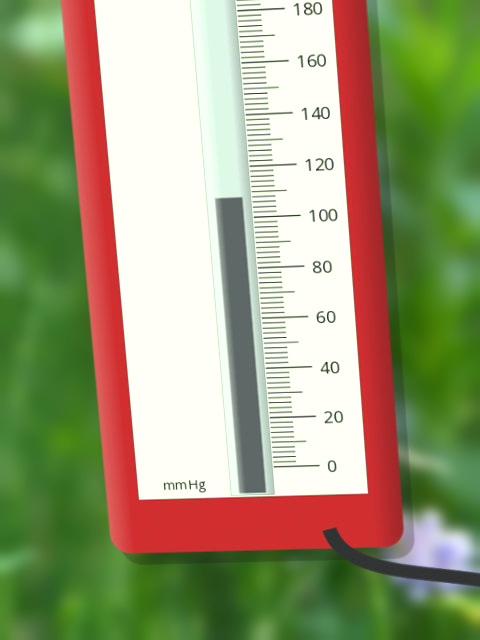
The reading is 108 mmHg
